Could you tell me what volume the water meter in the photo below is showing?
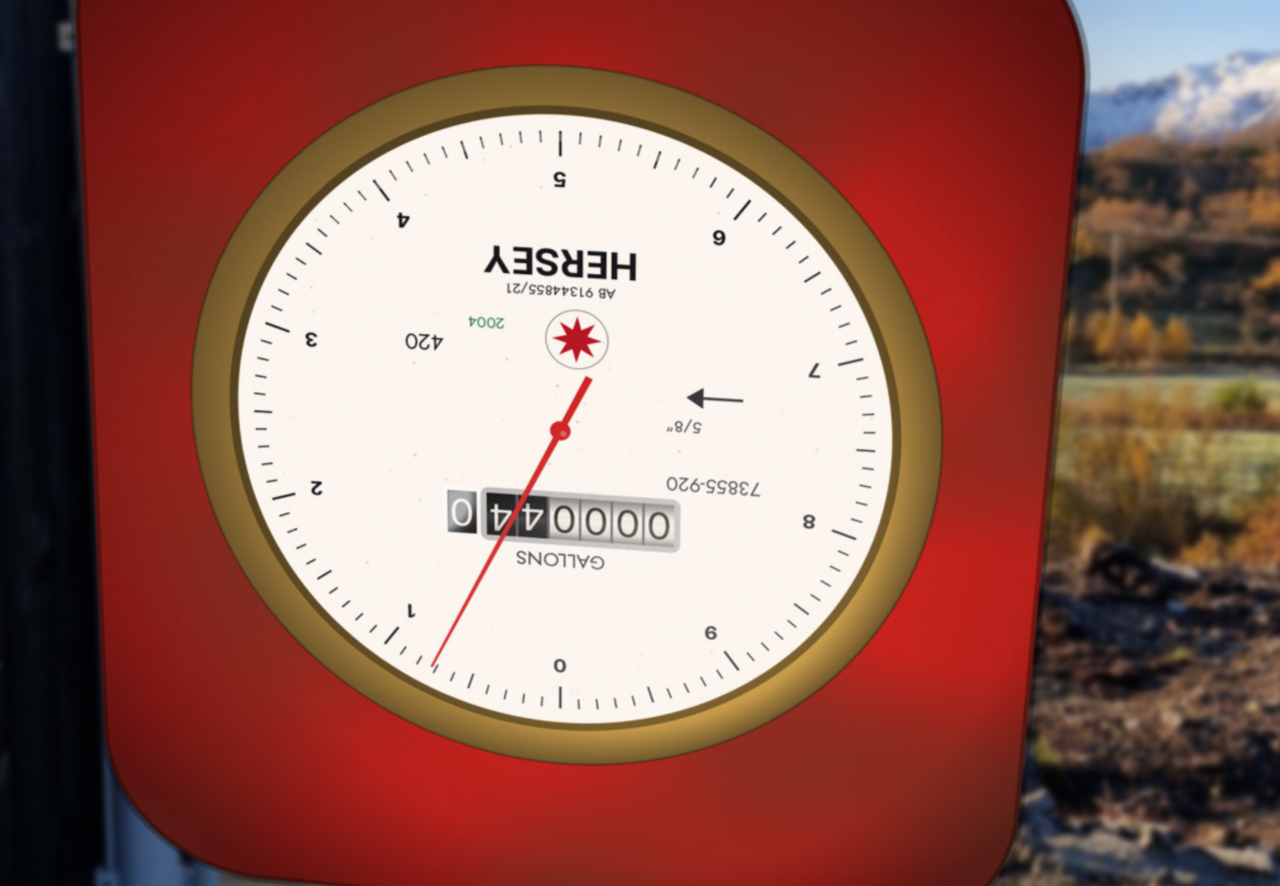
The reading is 440.7 gal
